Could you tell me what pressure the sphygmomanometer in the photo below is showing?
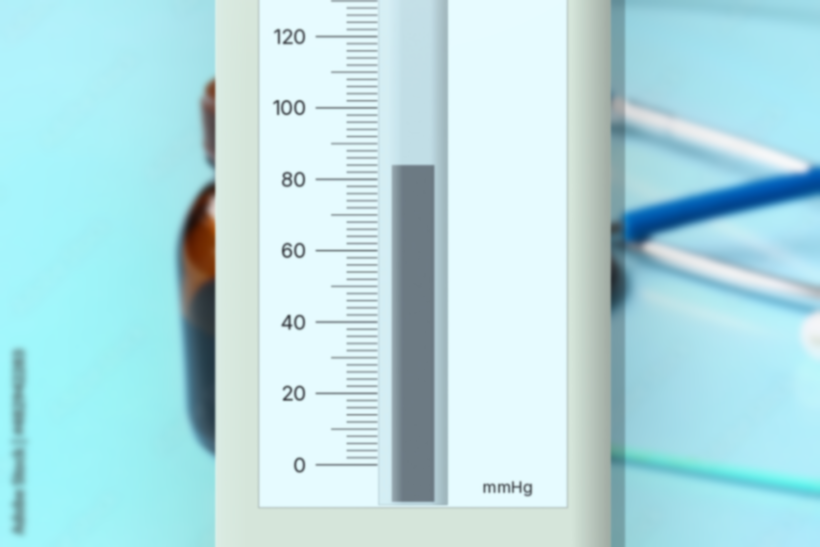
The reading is 84 mmHg
